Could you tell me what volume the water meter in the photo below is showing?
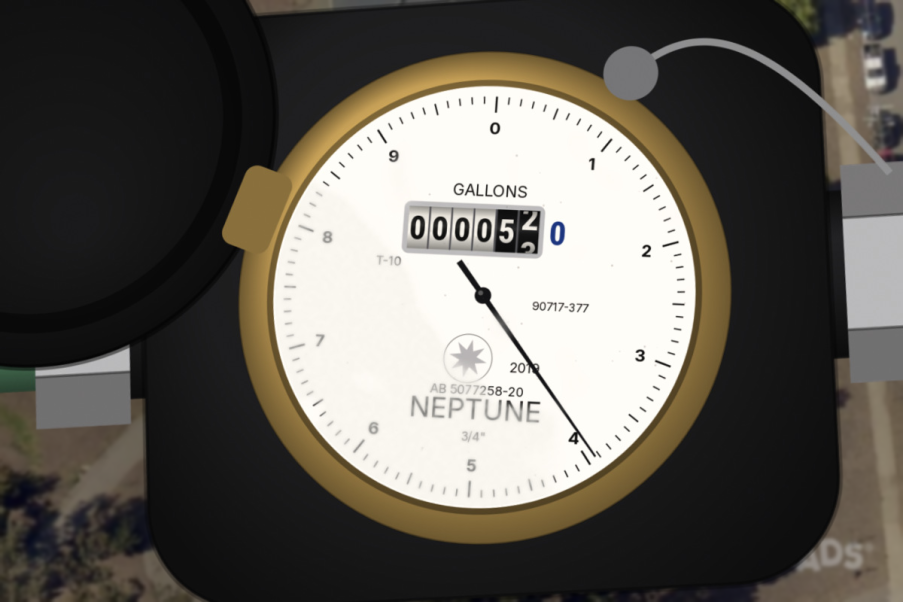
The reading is 523.9 gal
